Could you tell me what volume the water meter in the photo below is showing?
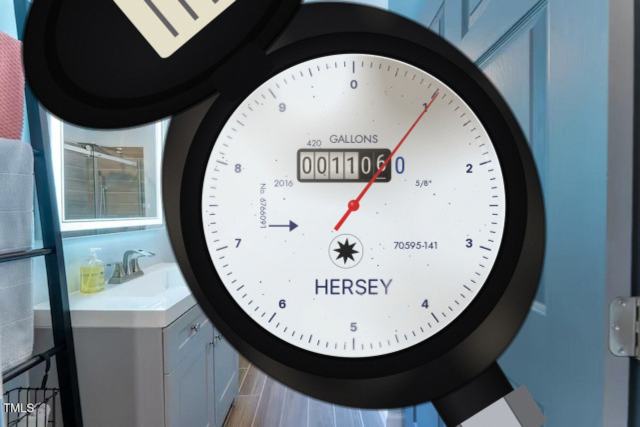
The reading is 11061.0 gal
